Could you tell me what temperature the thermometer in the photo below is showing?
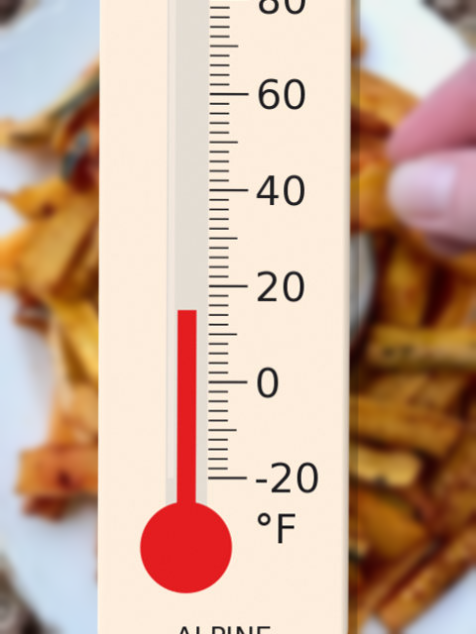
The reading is 15 °F
